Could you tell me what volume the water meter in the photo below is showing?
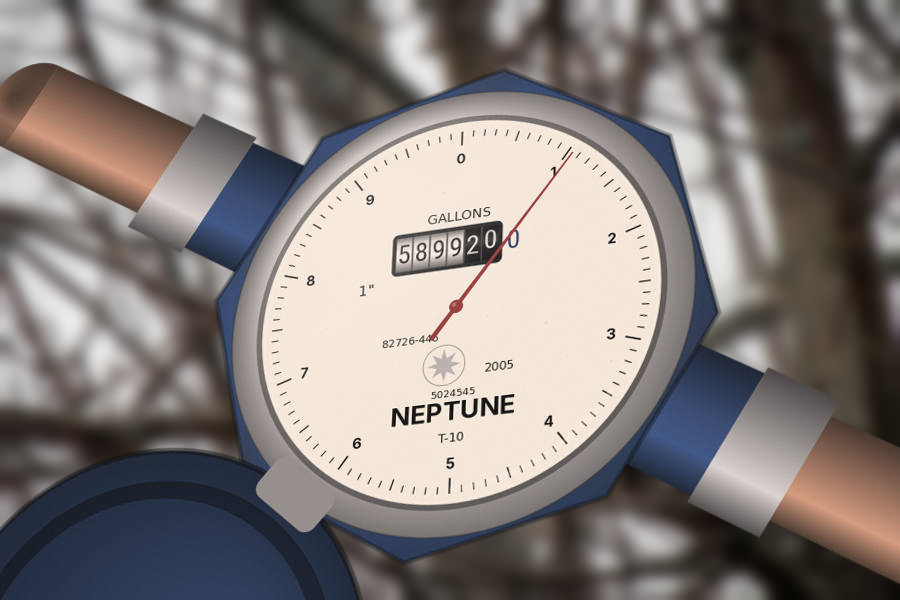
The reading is 5899201.0 gal
